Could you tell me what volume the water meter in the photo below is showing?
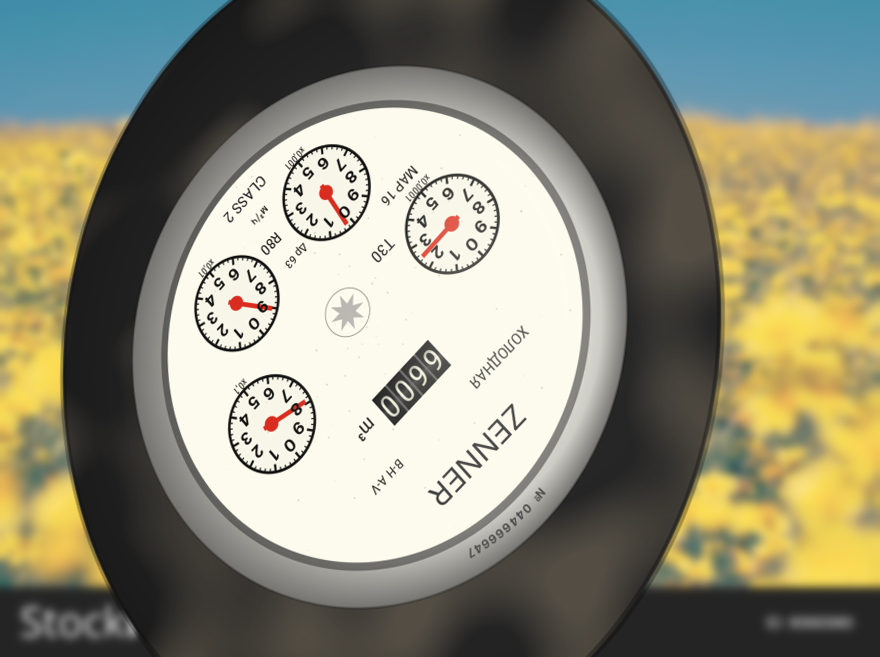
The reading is 6600.7902 m³
